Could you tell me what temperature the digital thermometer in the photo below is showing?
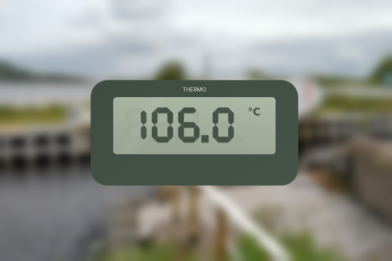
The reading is 106.0 °C
